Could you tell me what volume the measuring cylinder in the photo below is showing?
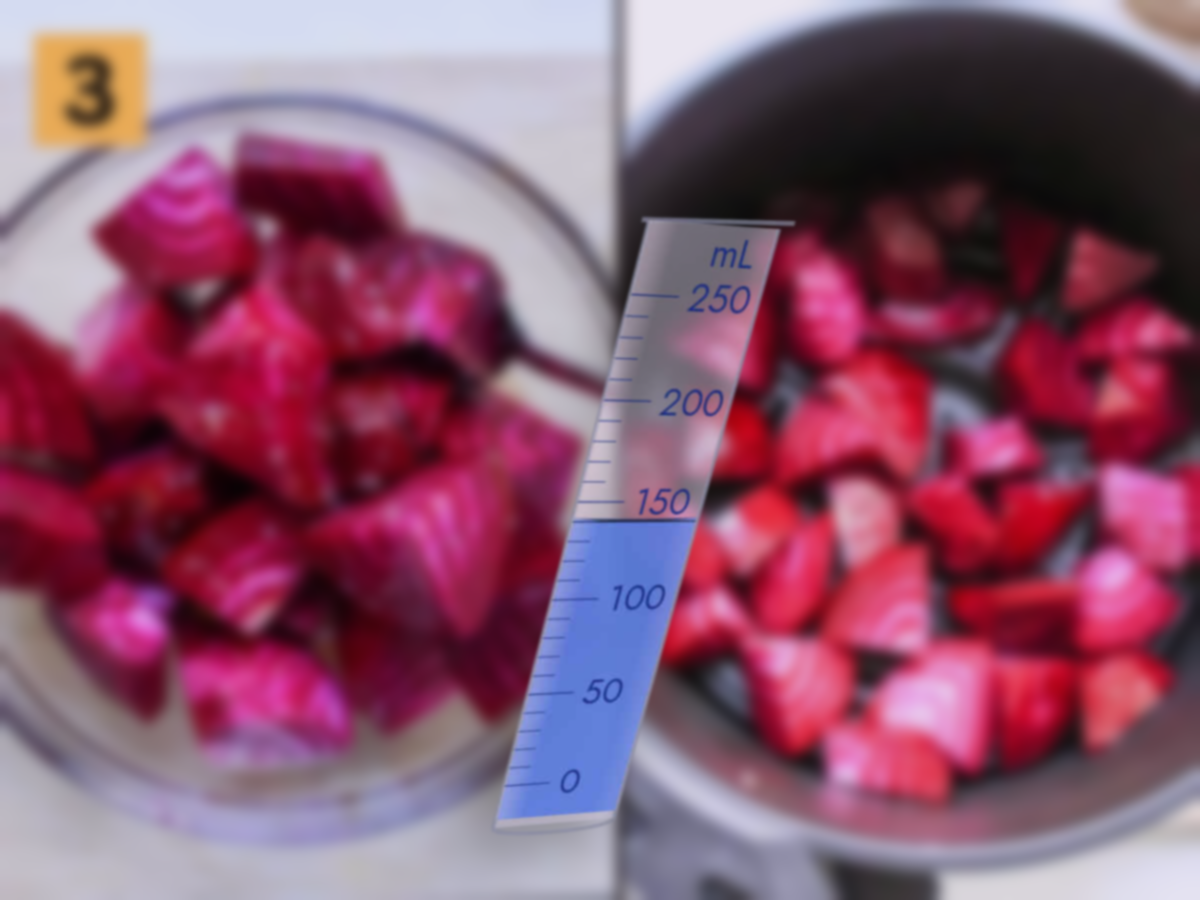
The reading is 140 mL
